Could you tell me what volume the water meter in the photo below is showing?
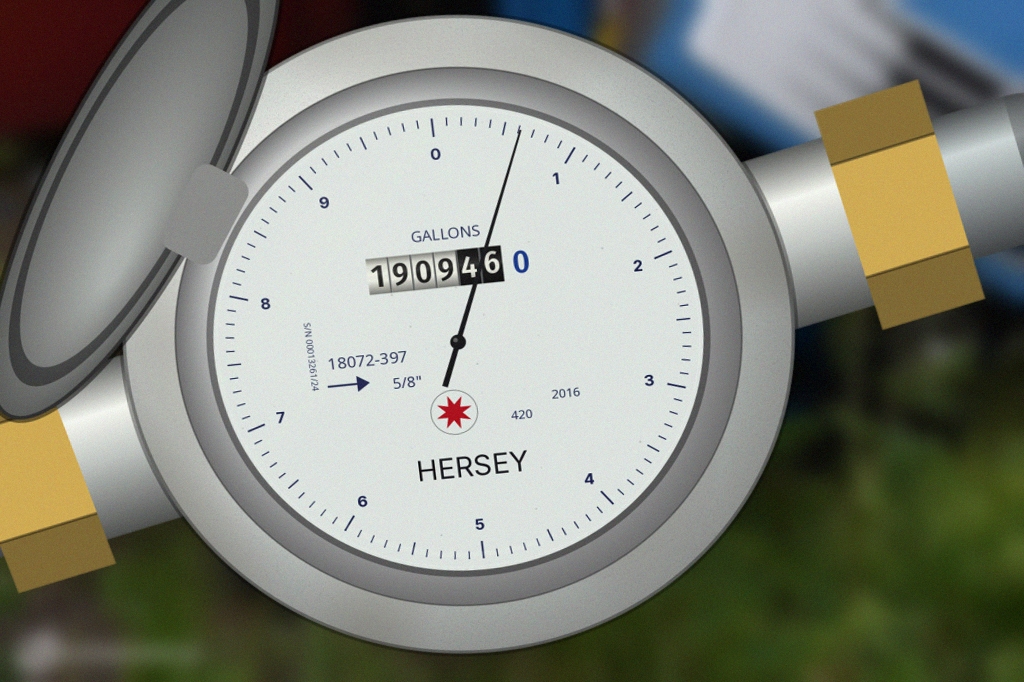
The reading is 1909460.6 gal
